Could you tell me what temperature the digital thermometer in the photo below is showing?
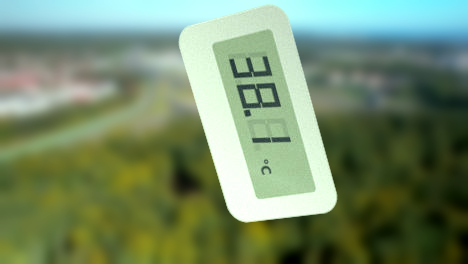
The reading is 38.1 °C
